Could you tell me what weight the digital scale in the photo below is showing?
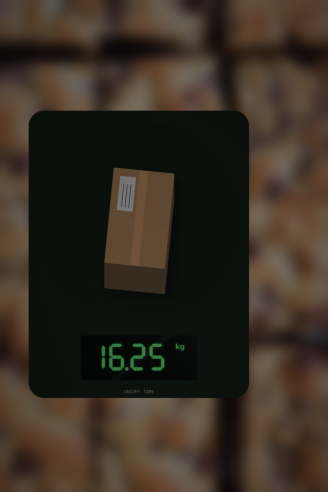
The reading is 16.25 kg
